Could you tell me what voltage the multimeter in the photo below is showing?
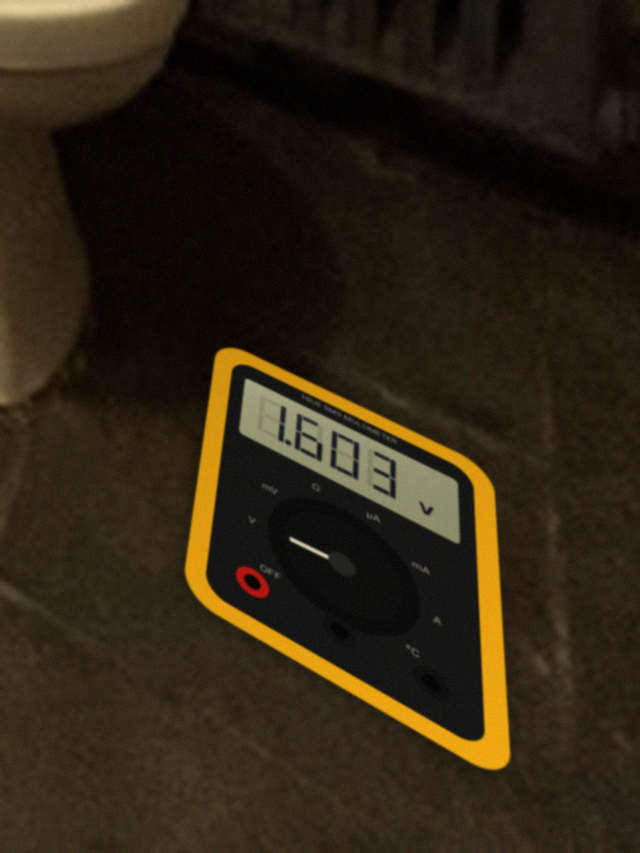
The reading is 1.603 V
